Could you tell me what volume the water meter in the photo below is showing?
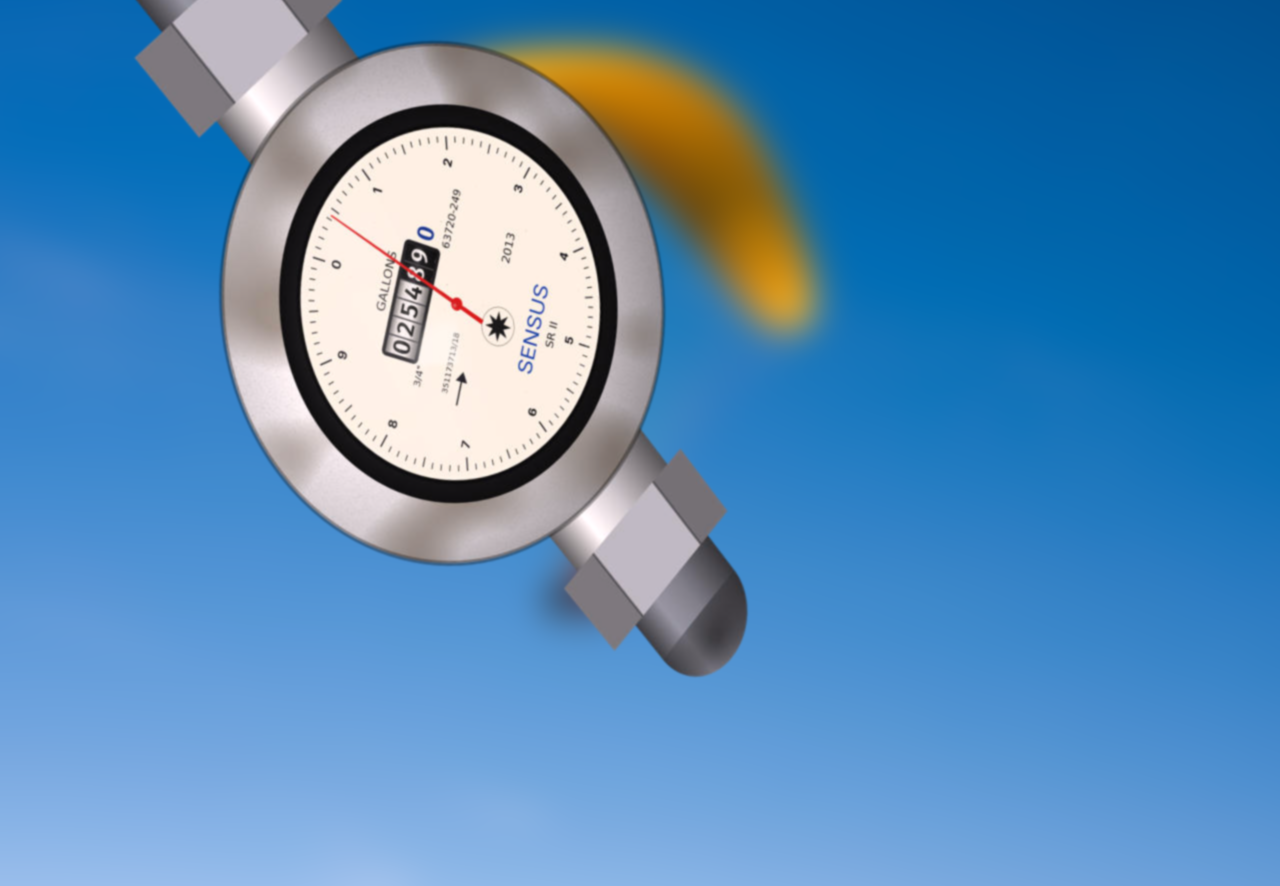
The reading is 254890.4 gal
